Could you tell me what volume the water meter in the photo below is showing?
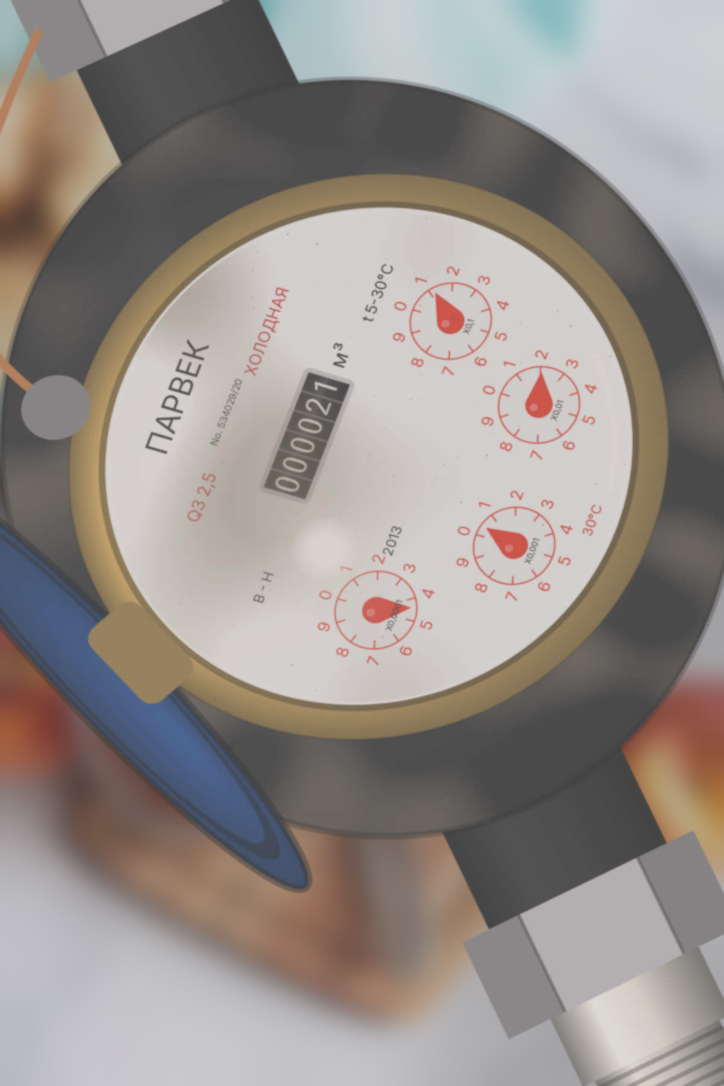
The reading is 21.1204 m³
